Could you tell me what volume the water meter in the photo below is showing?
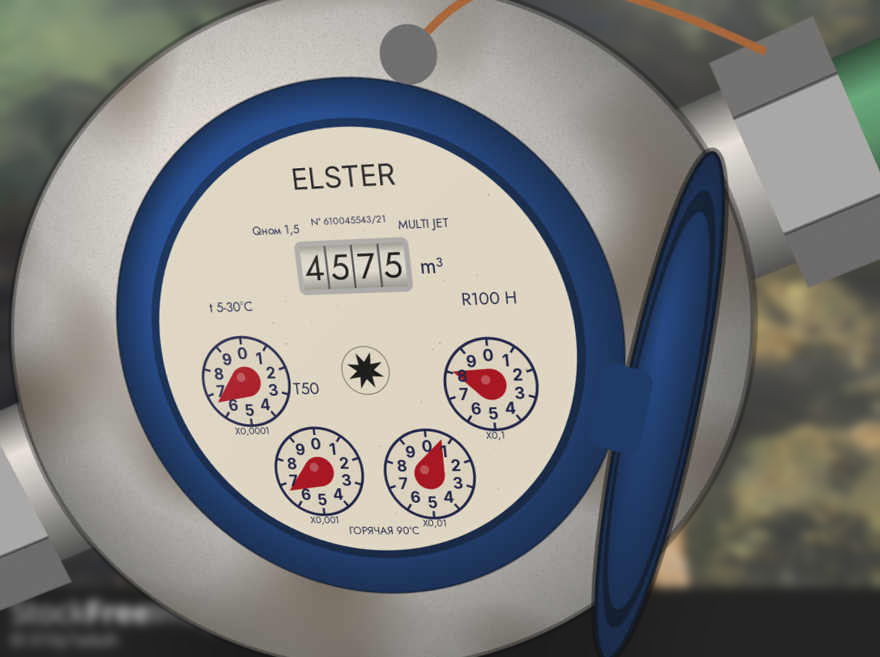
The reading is 4575.8066 m³
